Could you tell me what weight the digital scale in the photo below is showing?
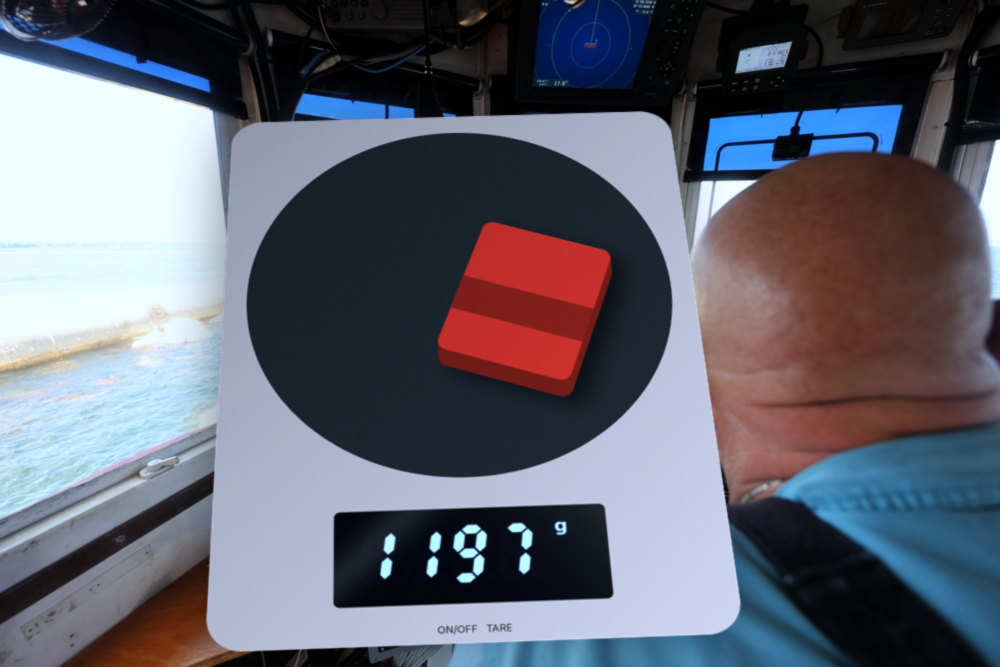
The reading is 1197 g
